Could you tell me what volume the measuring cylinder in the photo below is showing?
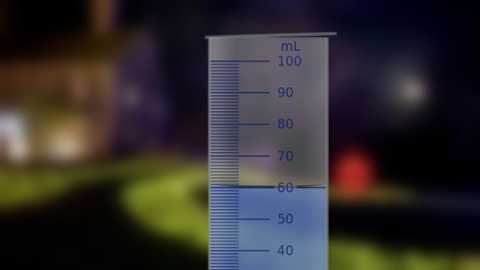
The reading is 60 mL
